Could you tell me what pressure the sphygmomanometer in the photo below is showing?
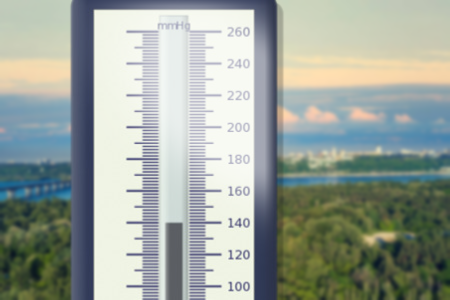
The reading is 140 mmHg
